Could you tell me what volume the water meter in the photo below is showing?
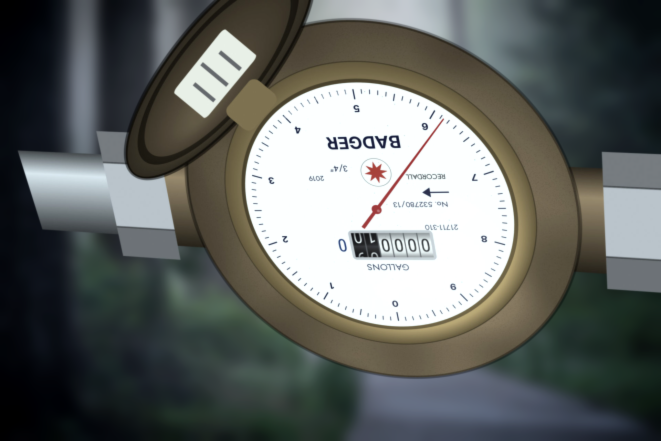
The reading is 96.1 gal
